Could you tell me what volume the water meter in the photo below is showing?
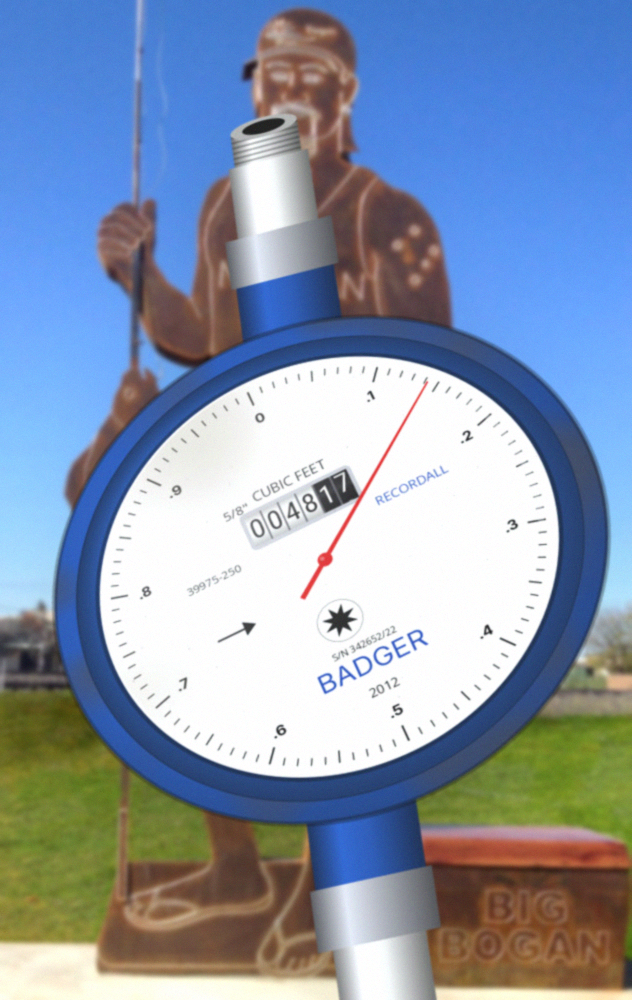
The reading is 4817.14 ft³
